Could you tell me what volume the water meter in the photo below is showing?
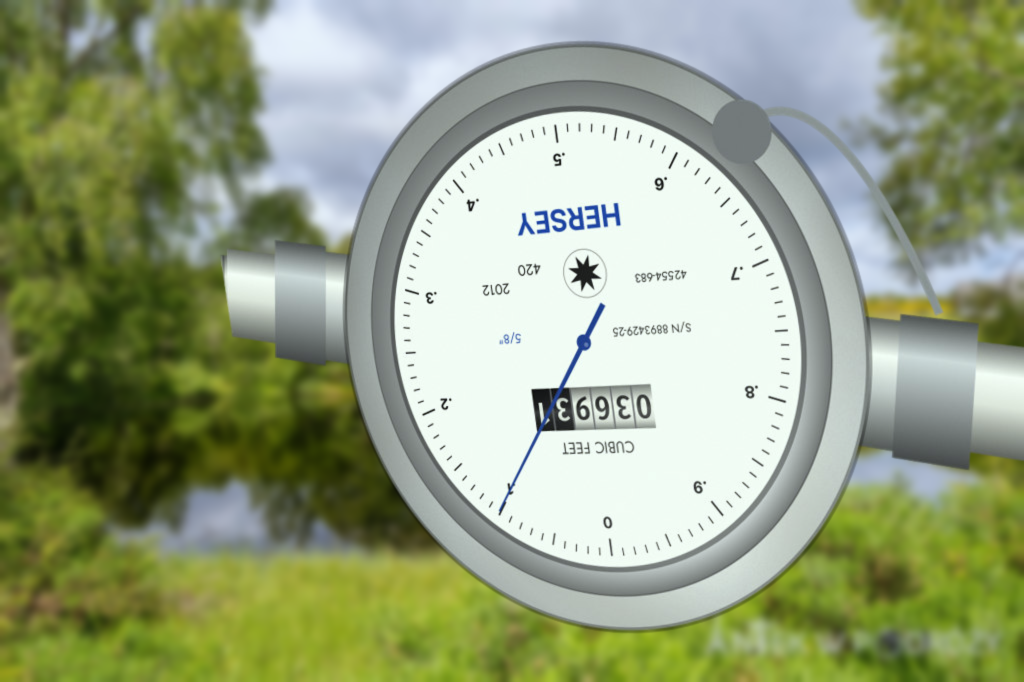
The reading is 36931.10 ft³
